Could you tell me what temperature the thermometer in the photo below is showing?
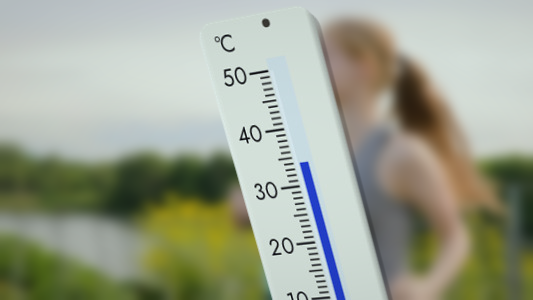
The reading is 34 °C
